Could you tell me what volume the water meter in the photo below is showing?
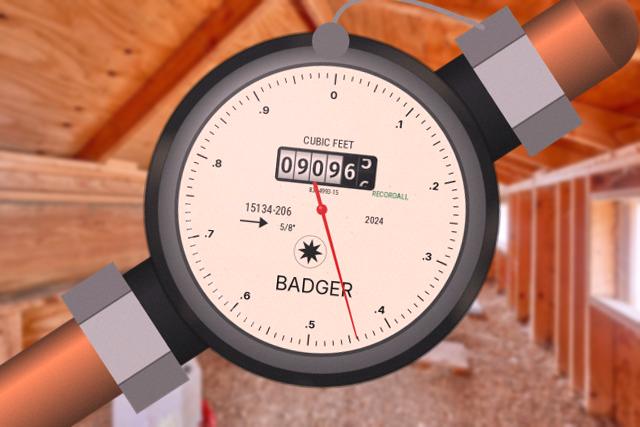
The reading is 90965.44 ft³
